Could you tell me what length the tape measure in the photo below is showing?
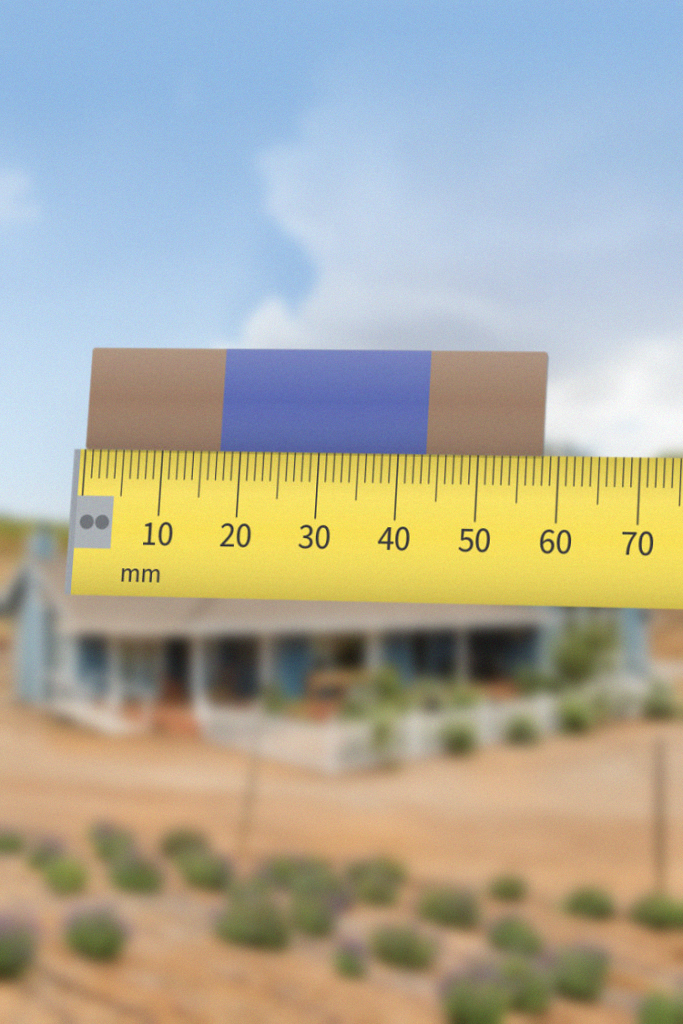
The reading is 58 mm
